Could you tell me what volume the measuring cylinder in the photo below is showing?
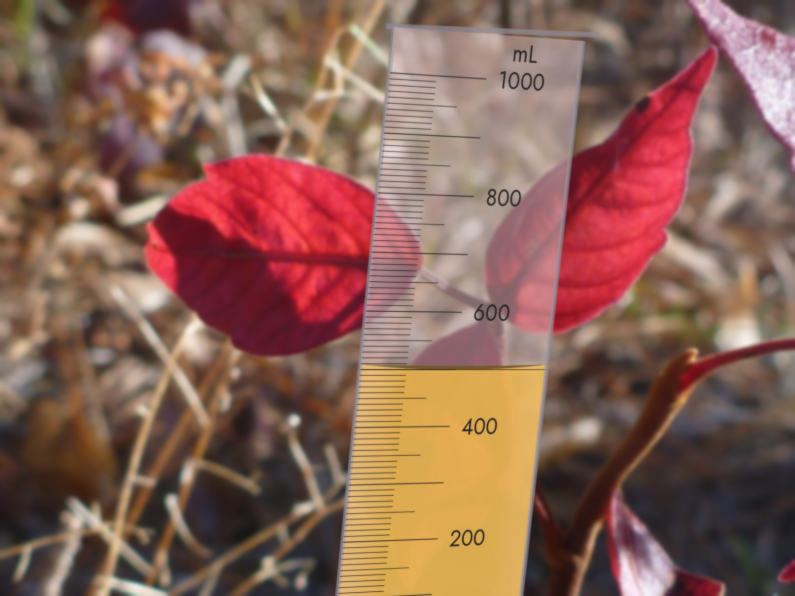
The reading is 500 mL
